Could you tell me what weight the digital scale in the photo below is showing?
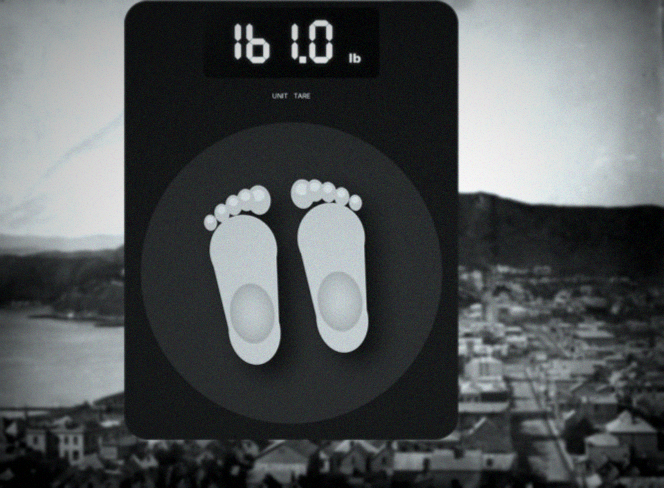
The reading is 161.0 lb
